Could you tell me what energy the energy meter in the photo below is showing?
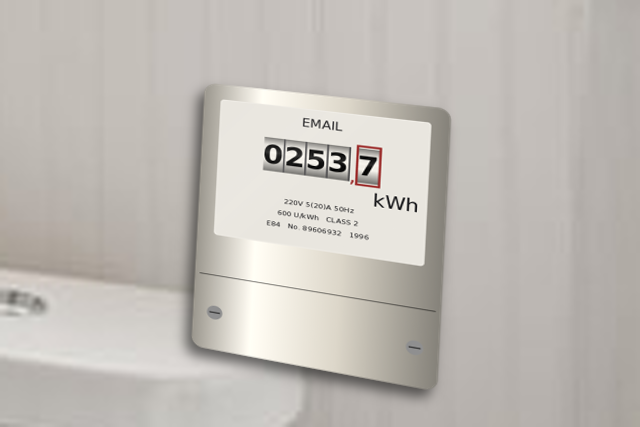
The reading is 253.7 kWh
